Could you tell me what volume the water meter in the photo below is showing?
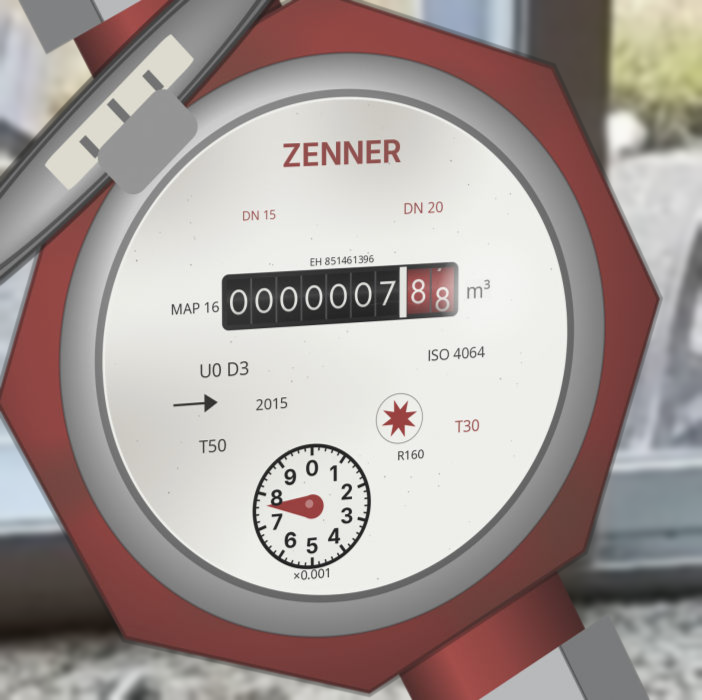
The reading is 7.877 m³
